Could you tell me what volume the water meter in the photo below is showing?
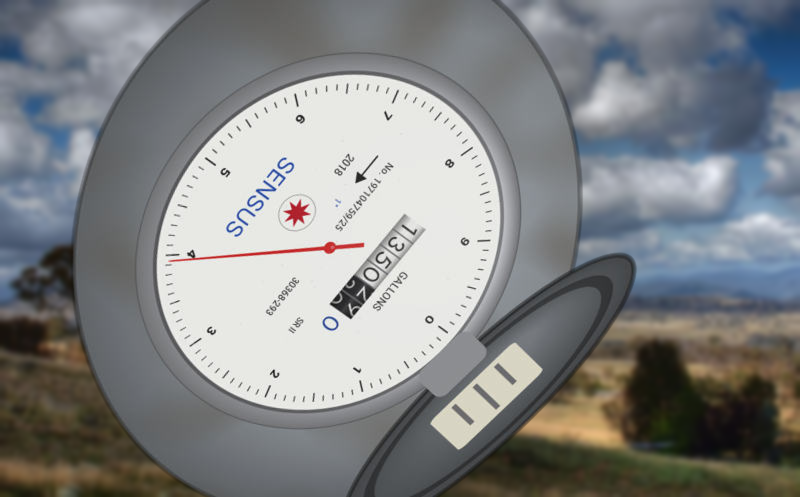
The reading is 1350293.9 gal
